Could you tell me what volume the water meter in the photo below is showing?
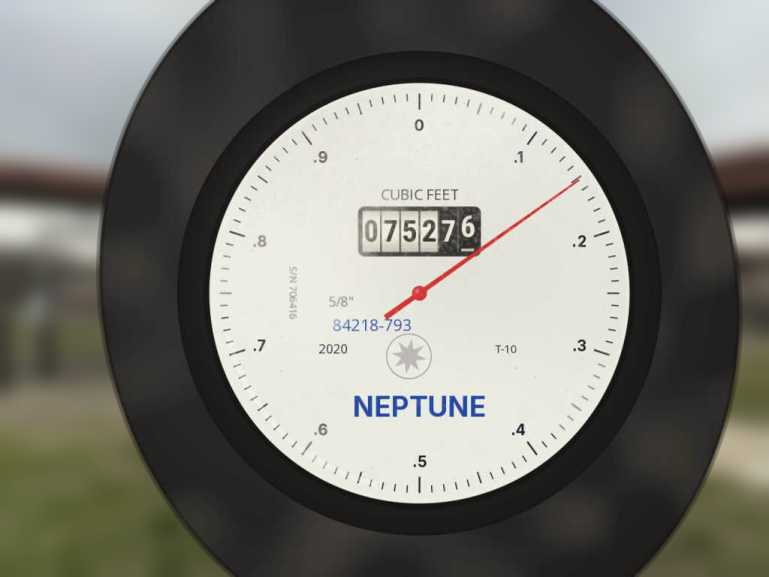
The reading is 75276.15 ft³
